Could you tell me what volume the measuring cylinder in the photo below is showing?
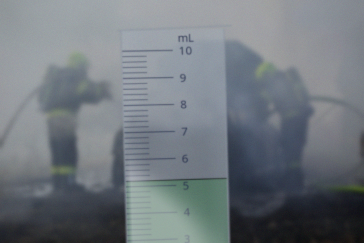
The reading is 5.2 mL
